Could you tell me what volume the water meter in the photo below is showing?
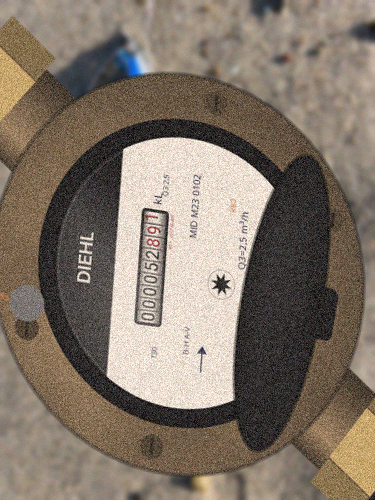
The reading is 52.891 kL
